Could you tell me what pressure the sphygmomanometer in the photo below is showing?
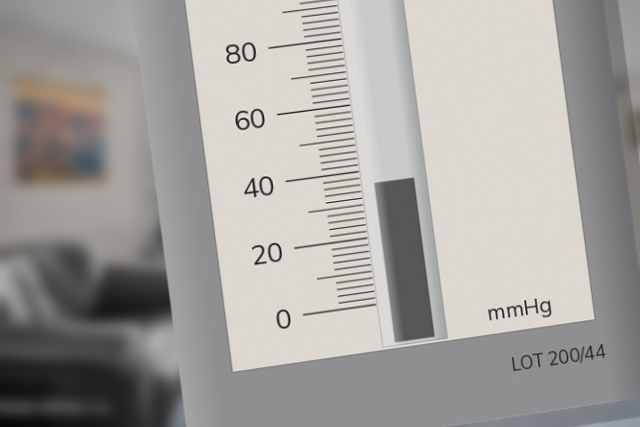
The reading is 36 mmHg
